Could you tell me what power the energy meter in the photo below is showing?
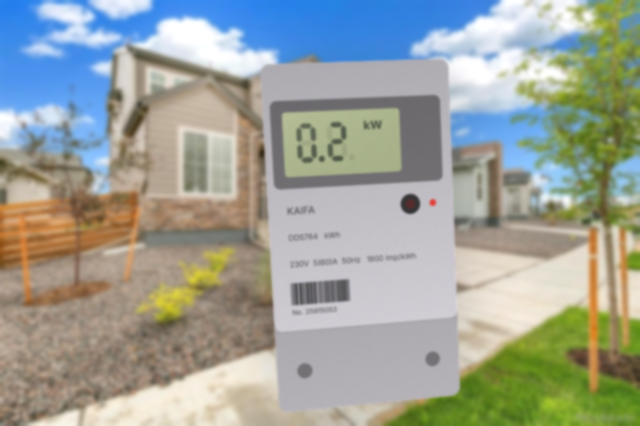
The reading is 0.2 kW
